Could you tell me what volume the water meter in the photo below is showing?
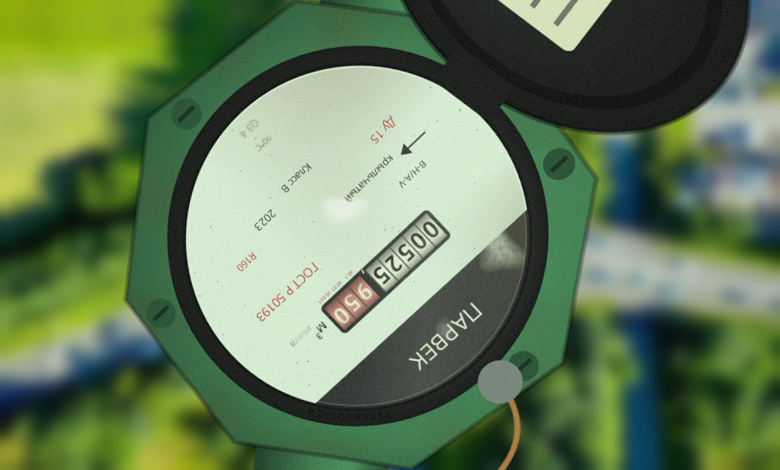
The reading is 525.950 m³
